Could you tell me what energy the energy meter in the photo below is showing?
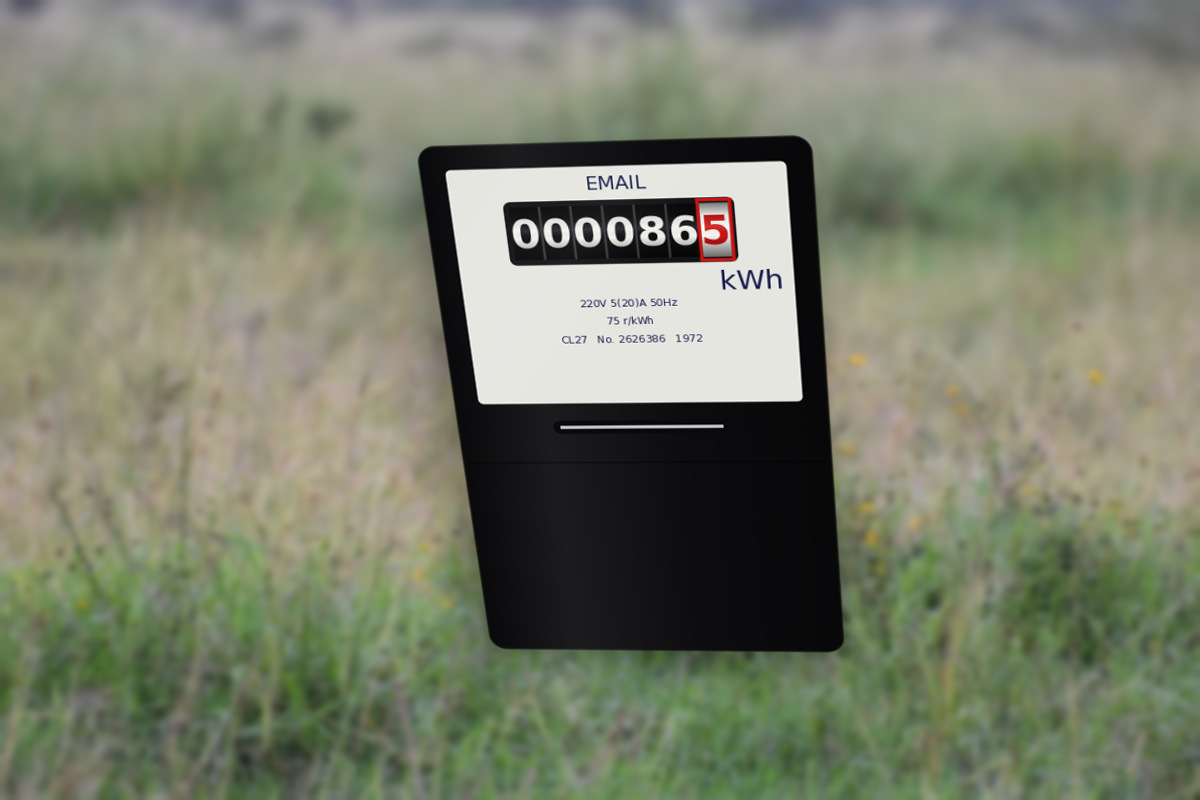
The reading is 86.5 kWh
